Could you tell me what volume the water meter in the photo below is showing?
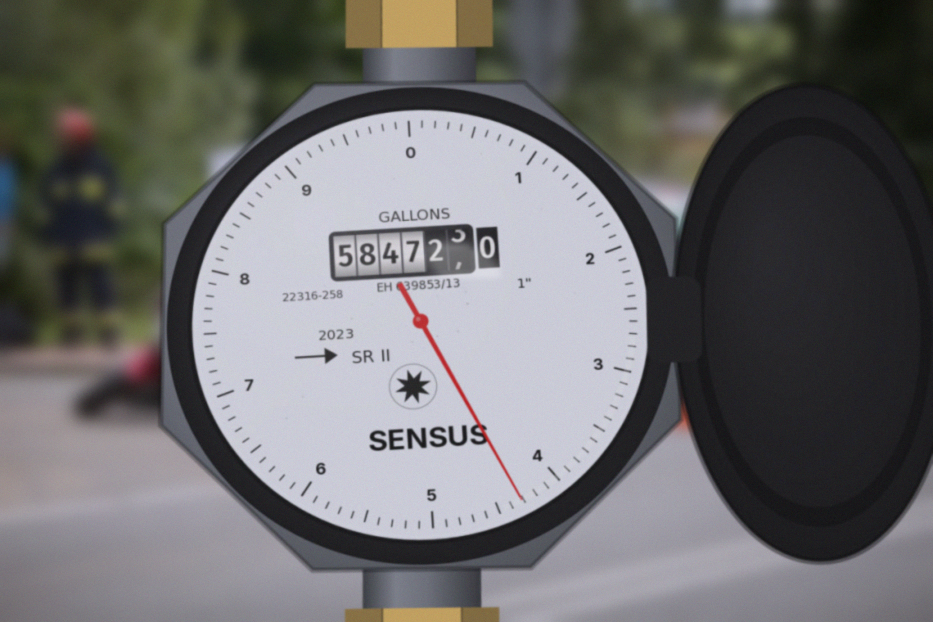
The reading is 5847234.3 gal
